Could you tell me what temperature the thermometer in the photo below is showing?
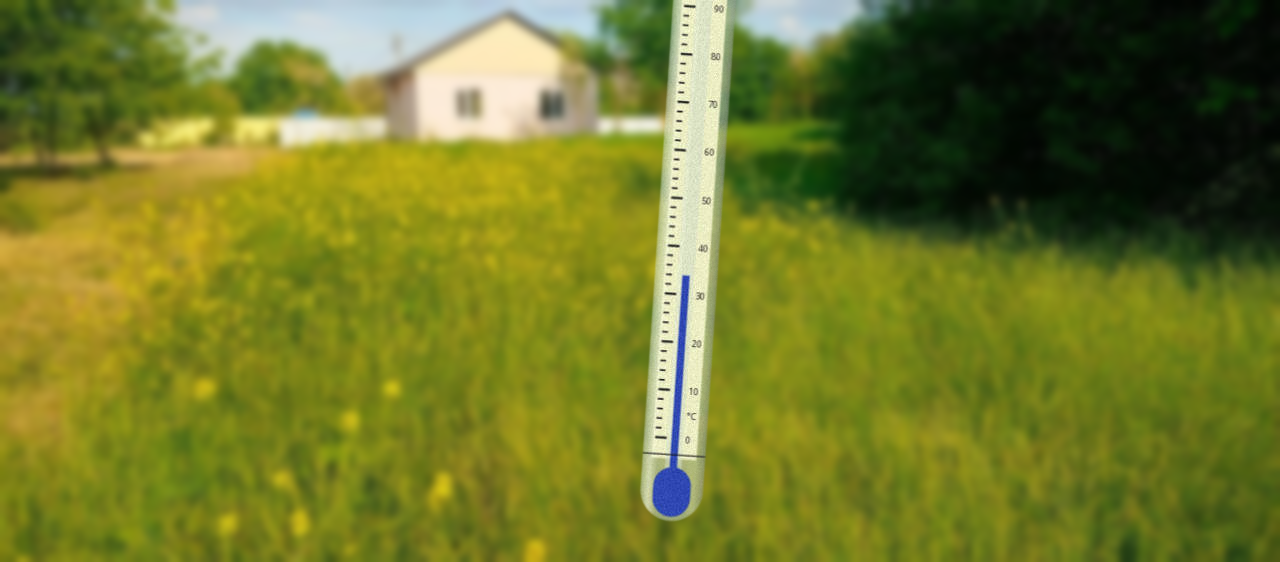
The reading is 34 °C
